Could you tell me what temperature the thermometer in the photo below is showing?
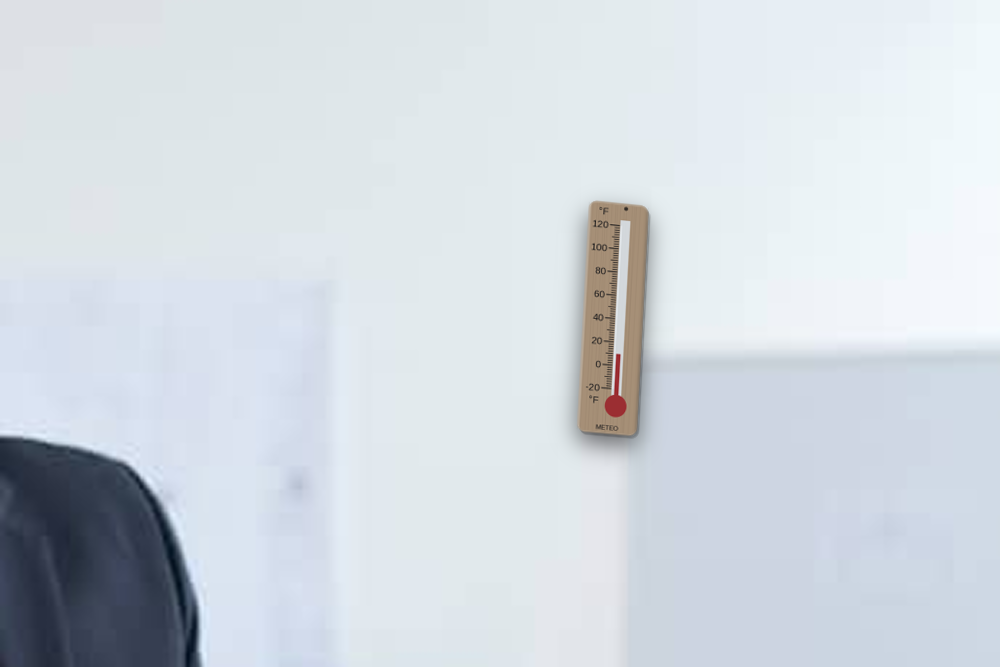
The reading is 10 °F
